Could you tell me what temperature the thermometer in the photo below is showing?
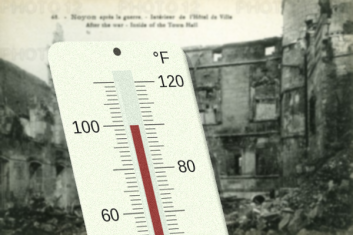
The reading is 100 °F
